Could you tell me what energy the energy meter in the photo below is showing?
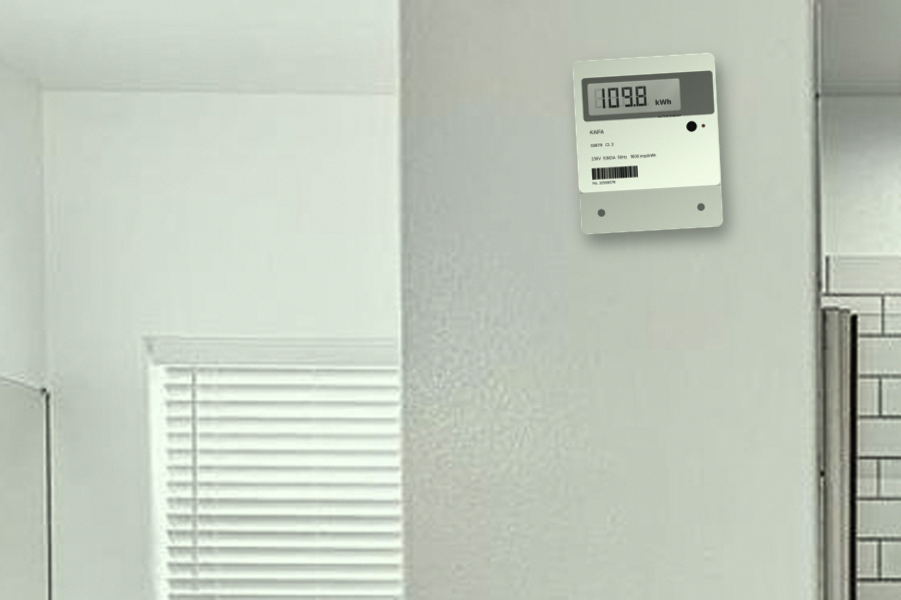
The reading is 109.8 kWh
